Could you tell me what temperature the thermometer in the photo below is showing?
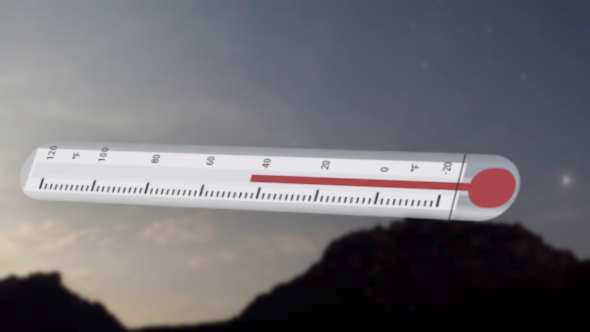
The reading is 44 °F
